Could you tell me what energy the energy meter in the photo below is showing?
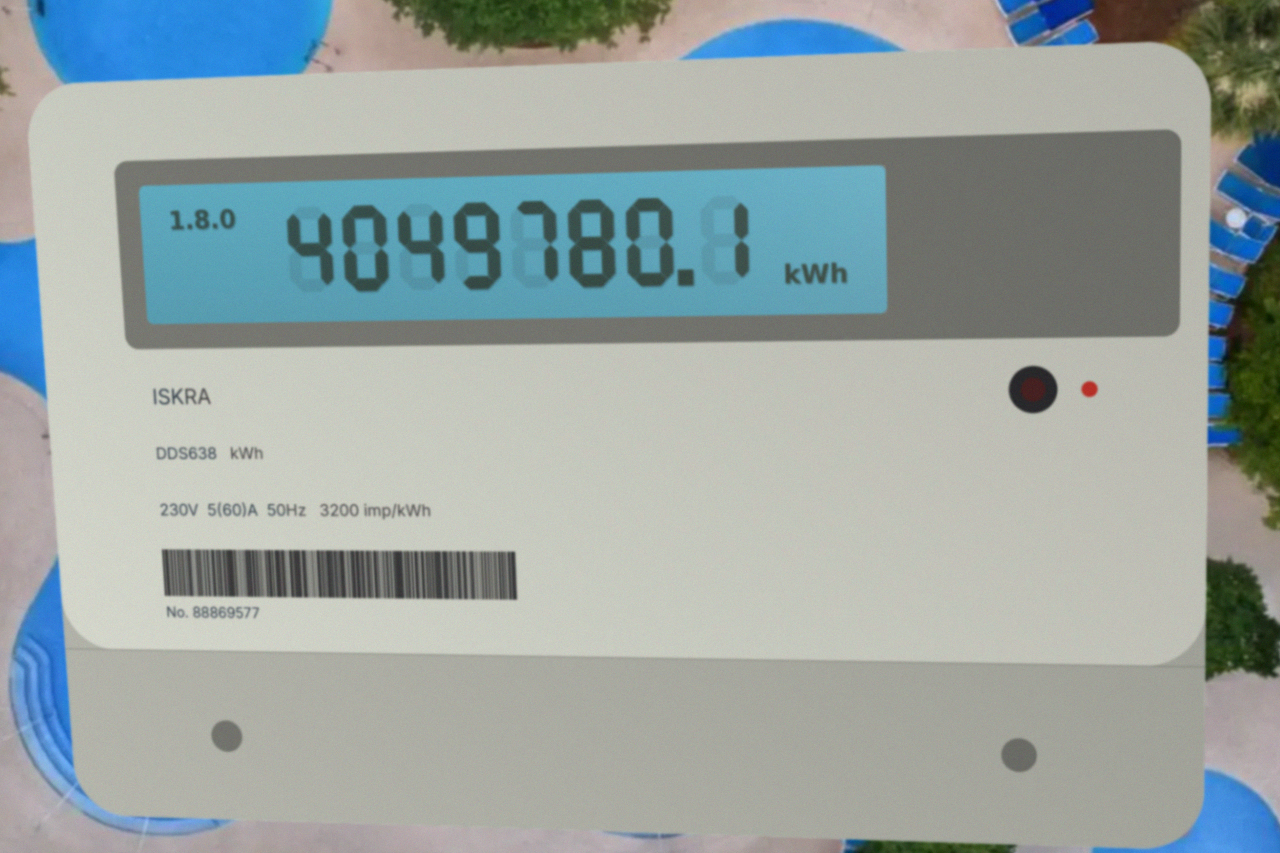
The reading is 4049780.1 kWh
